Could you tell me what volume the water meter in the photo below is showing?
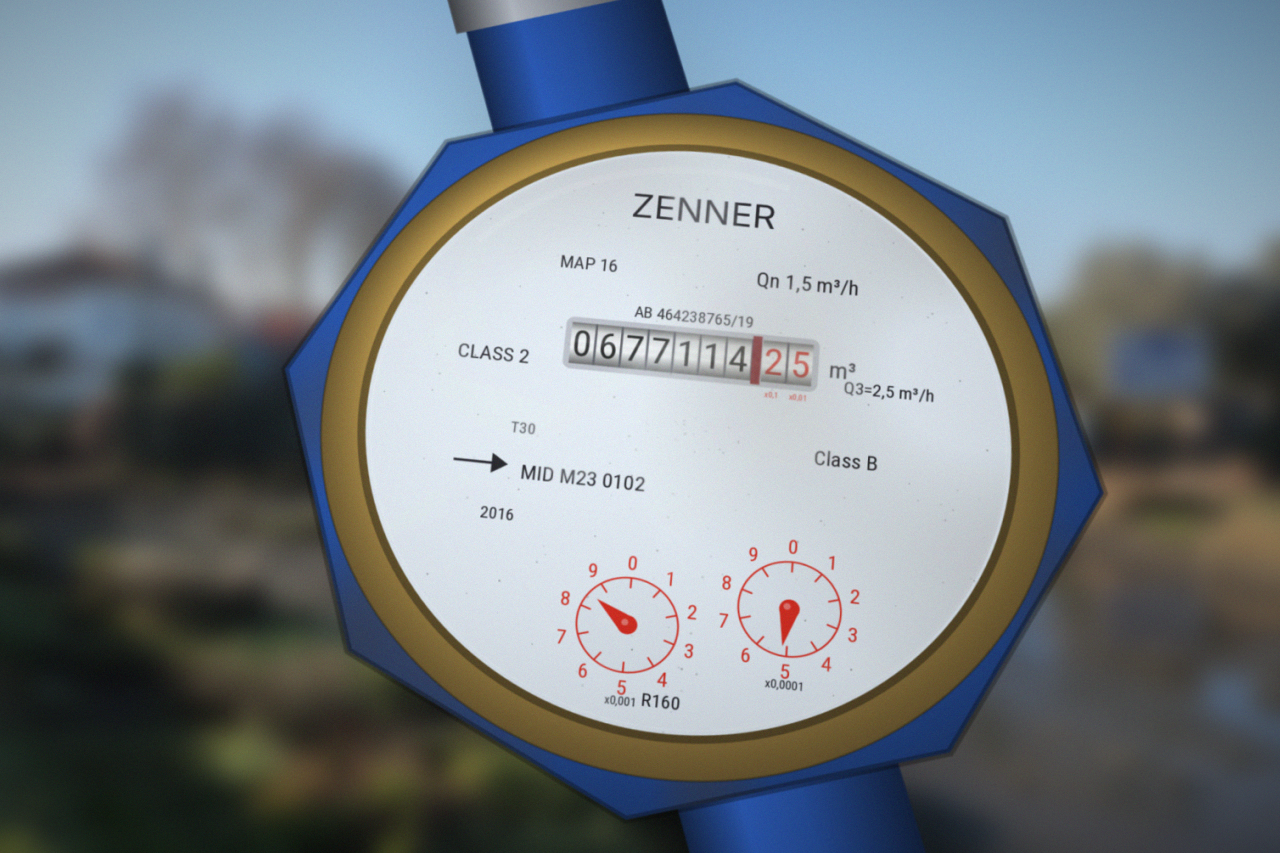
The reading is 677114.2585 m³
